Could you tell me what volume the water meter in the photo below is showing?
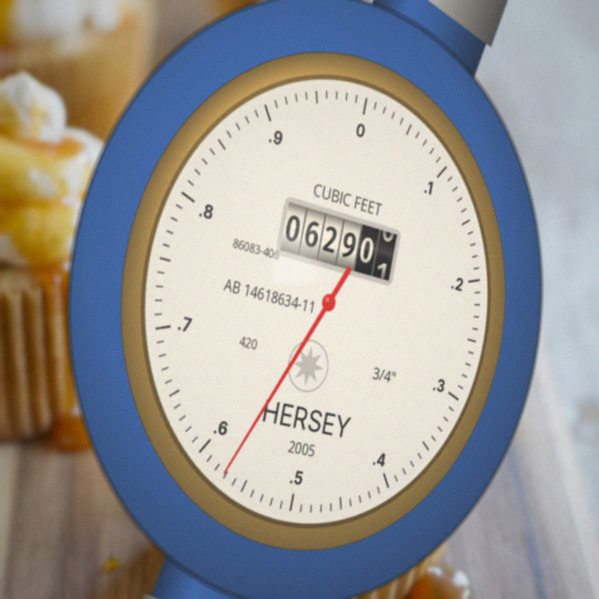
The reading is 62900.57 ft³
